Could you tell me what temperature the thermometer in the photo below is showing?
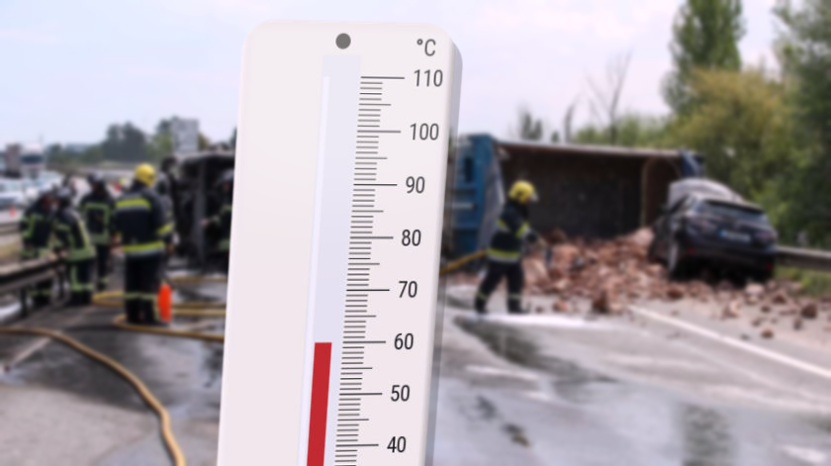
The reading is 60 °C
